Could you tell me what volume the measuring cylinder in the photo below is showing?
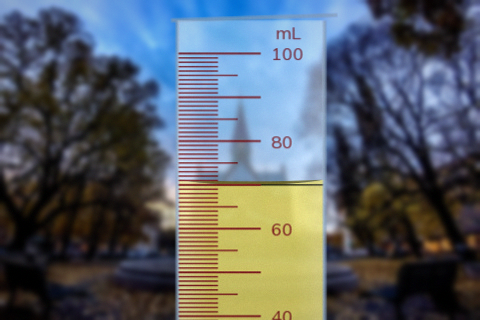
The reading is 70 mL
